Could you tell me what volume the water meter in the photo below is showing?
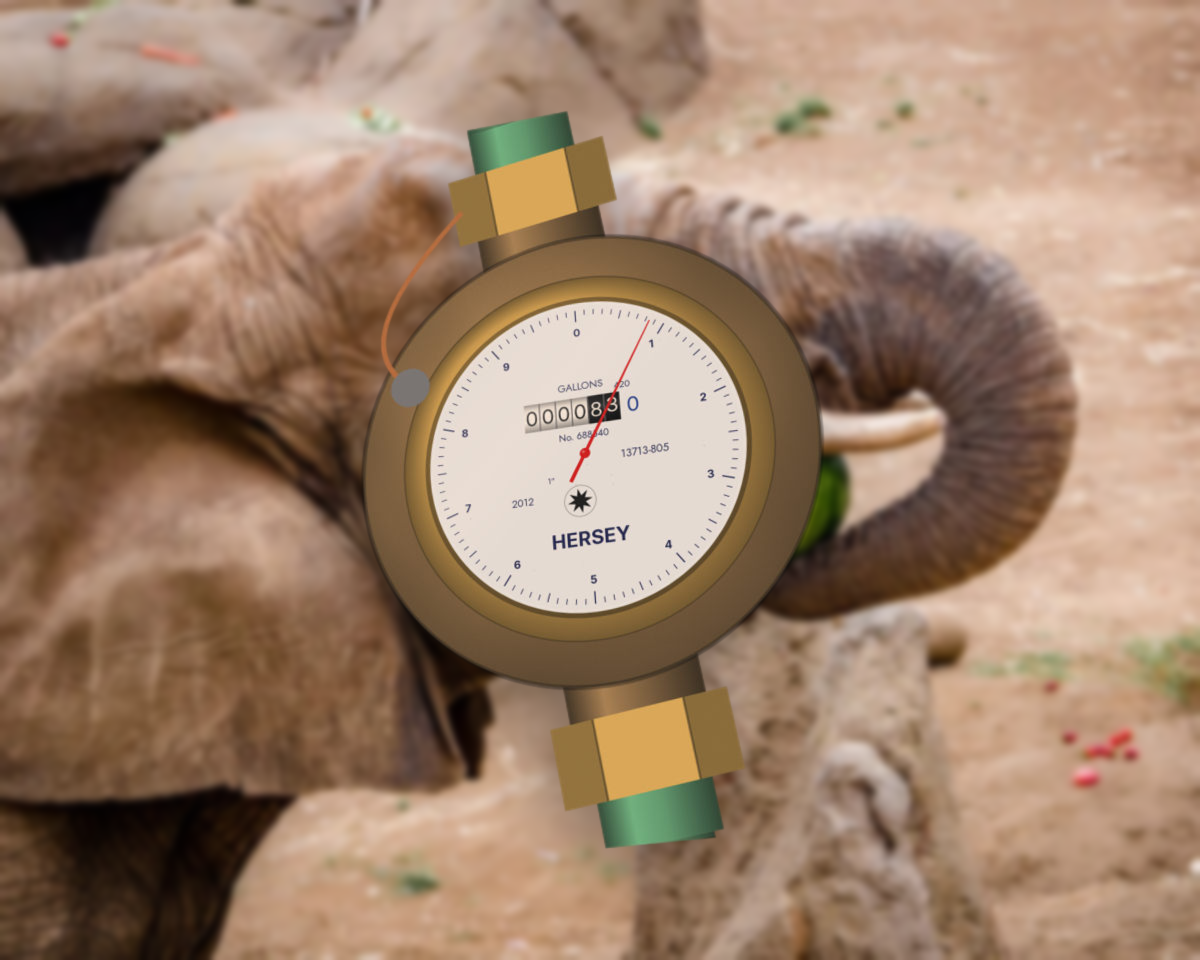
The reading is 830.8 gal
